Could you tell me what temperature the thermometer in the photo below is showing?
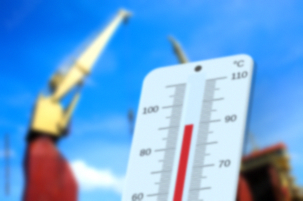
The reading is 90 °C
